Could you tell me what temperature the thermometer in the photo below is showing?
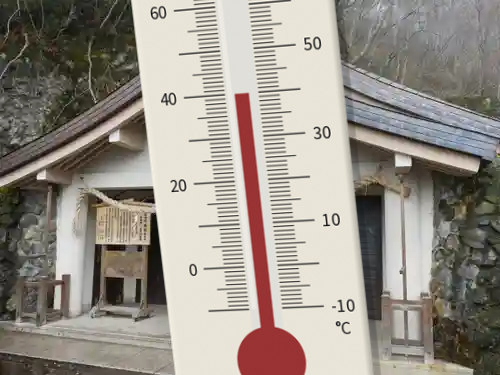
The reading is 40 °C
